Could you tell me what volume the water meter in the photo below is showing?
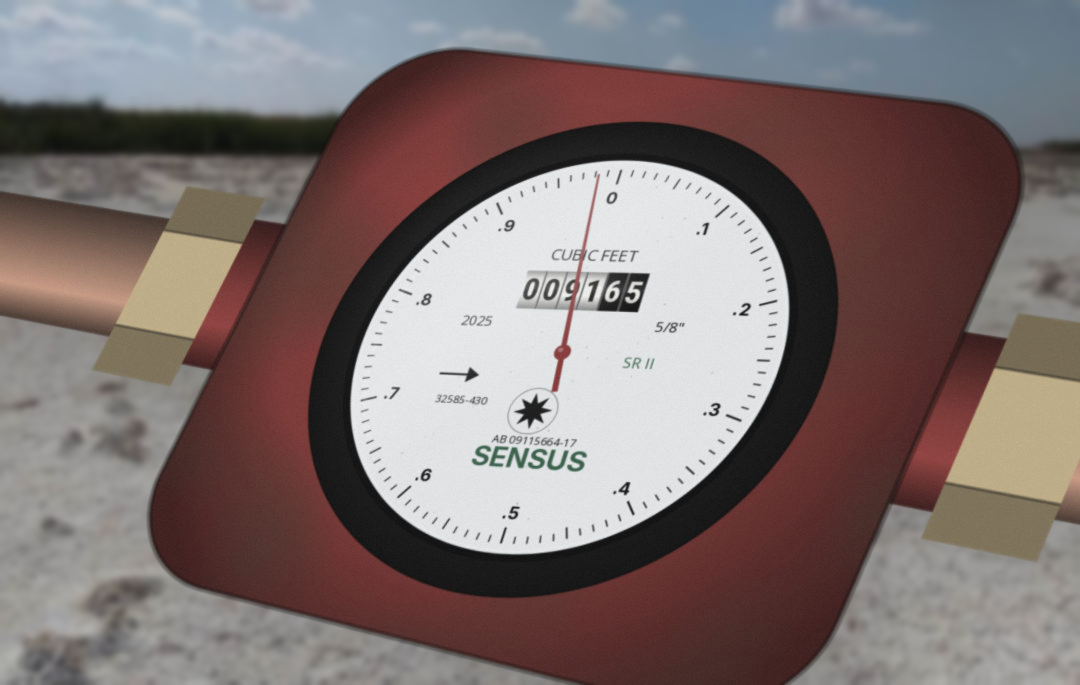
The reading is 9164.98 ft³
